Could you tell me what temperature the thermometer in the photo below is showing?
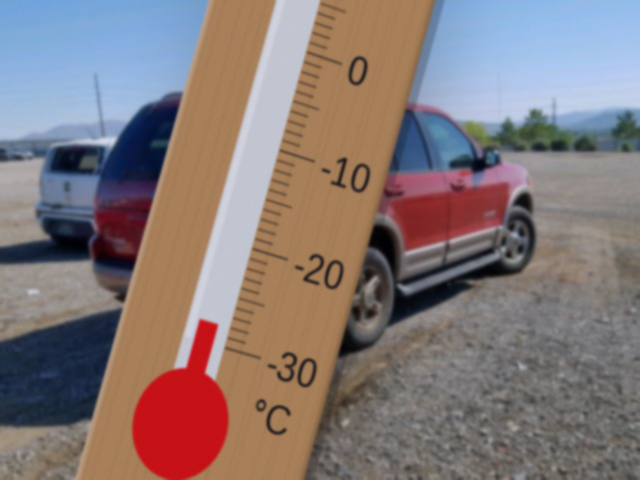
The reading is -28 °C
